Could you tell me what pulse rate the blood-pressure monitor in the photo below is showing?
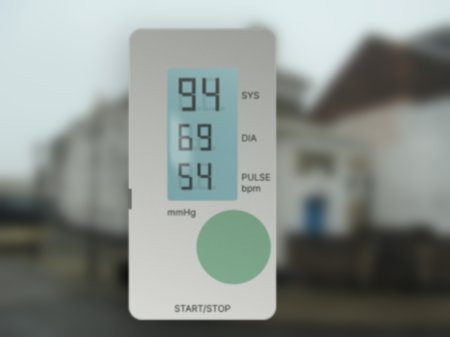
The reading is 54 bpm
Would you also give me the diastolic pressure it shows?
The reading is 69 mmHg
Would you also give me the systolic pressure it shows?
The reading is 94 mmHg
